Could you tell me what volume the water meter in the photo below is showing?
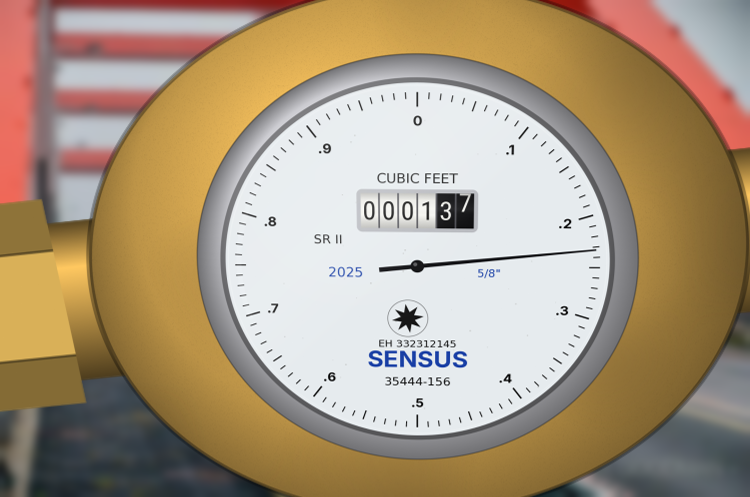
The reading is 137.23 ft³
